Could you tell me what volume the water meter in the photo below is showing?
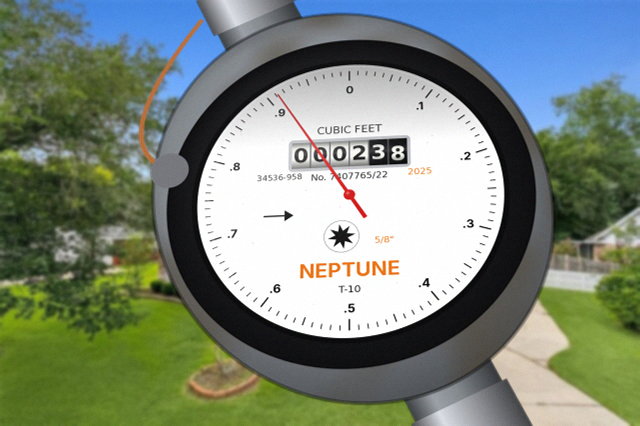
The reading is 237.91 ft³
